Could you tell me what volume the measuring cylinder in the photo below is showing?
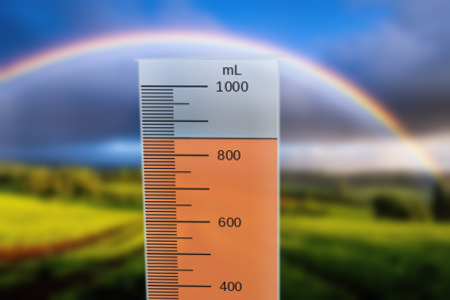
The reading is 850 mL
